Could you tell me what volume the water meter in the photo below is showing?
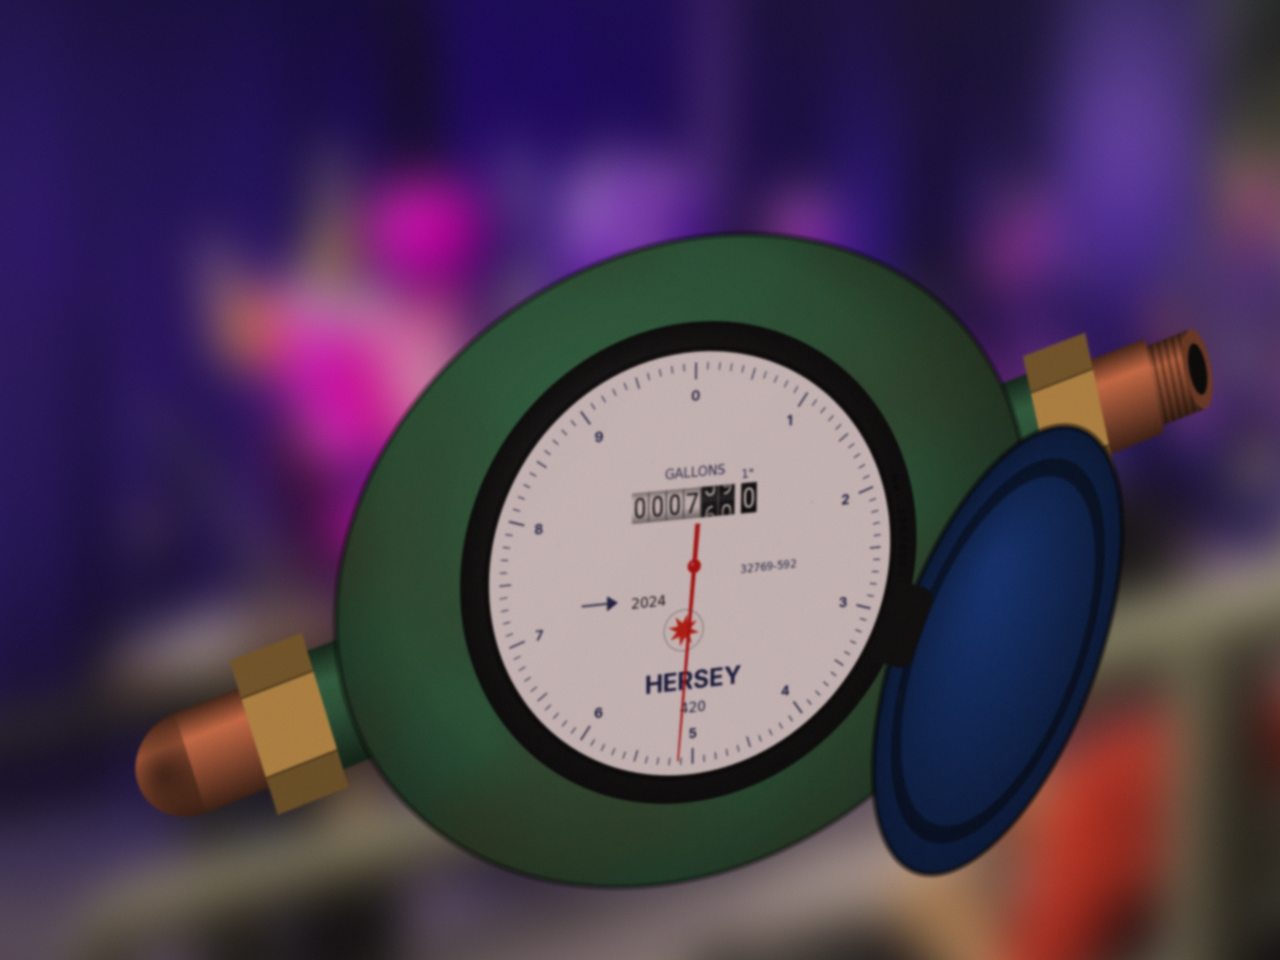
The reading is 7595.1 gal
